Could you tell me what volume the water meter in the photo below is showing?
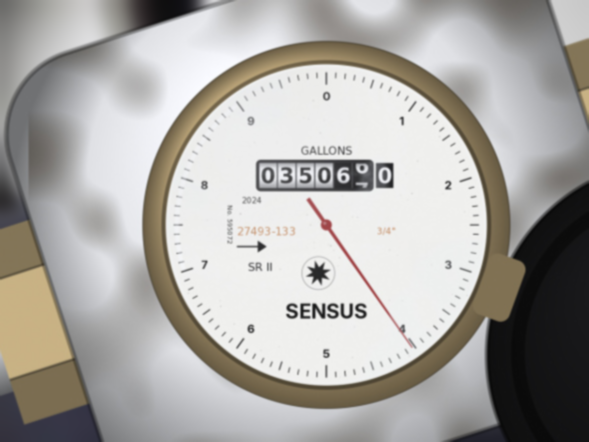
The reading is 350664.0 gal
